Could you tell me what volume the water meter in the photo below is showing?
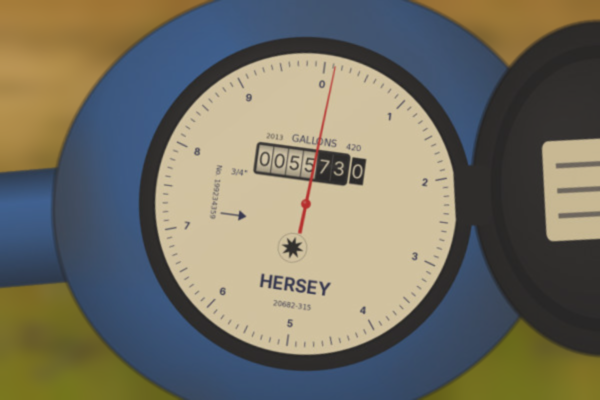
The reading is 55730.1 gal
